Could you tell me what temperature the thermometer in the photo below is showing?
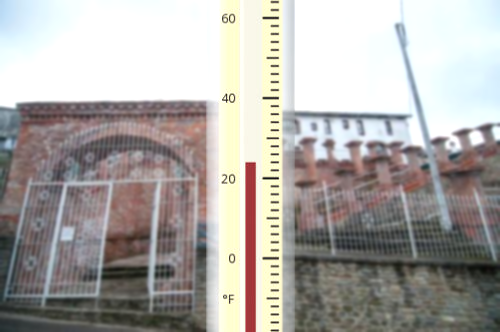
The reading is 24 °F
